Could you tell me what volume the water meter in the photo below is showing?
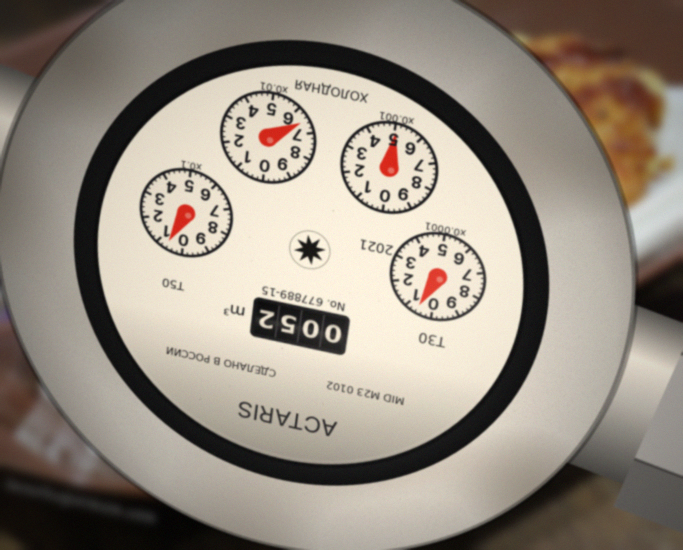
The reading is 52.0650 m³
